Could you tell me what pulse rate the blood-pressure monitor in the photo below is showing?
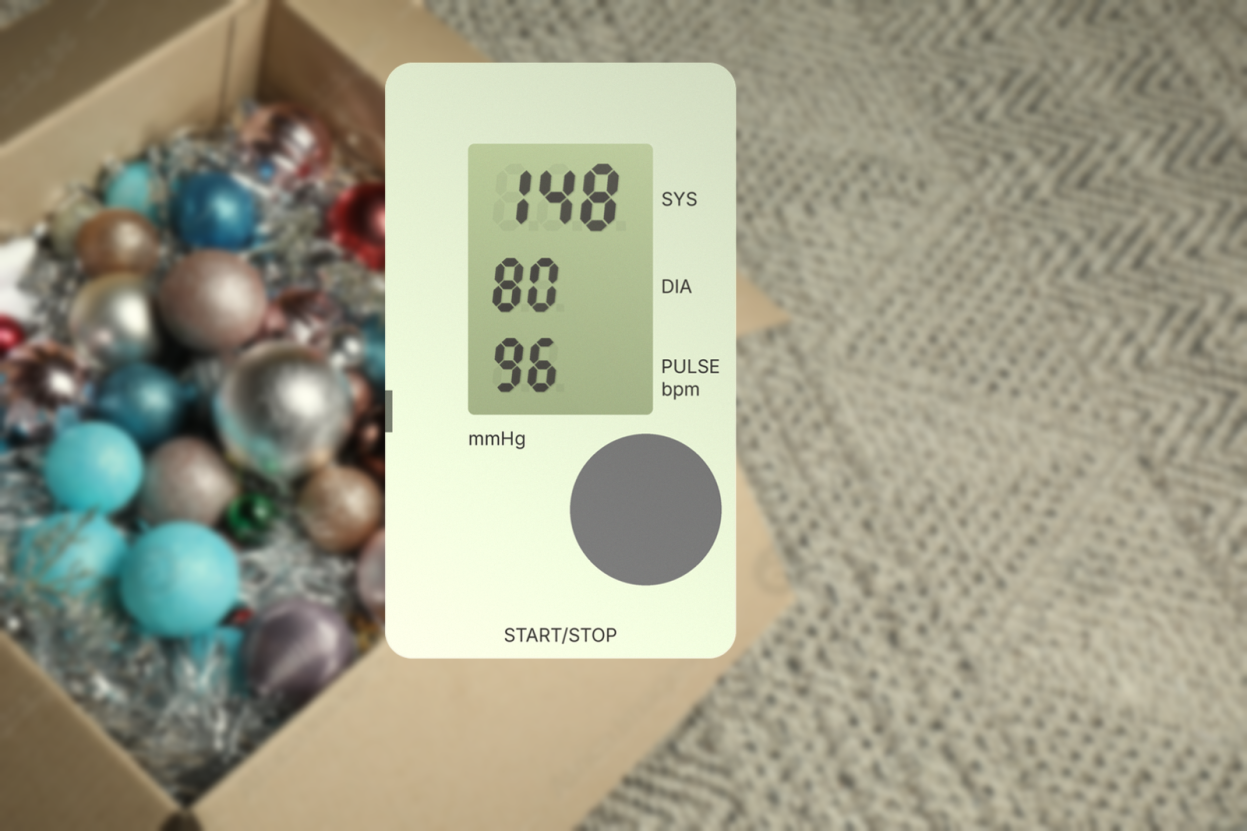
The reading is 96 bpm
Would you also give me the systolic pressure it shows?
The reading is 148 mmHg
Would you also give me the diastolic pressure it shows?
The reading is 80 mmHg
